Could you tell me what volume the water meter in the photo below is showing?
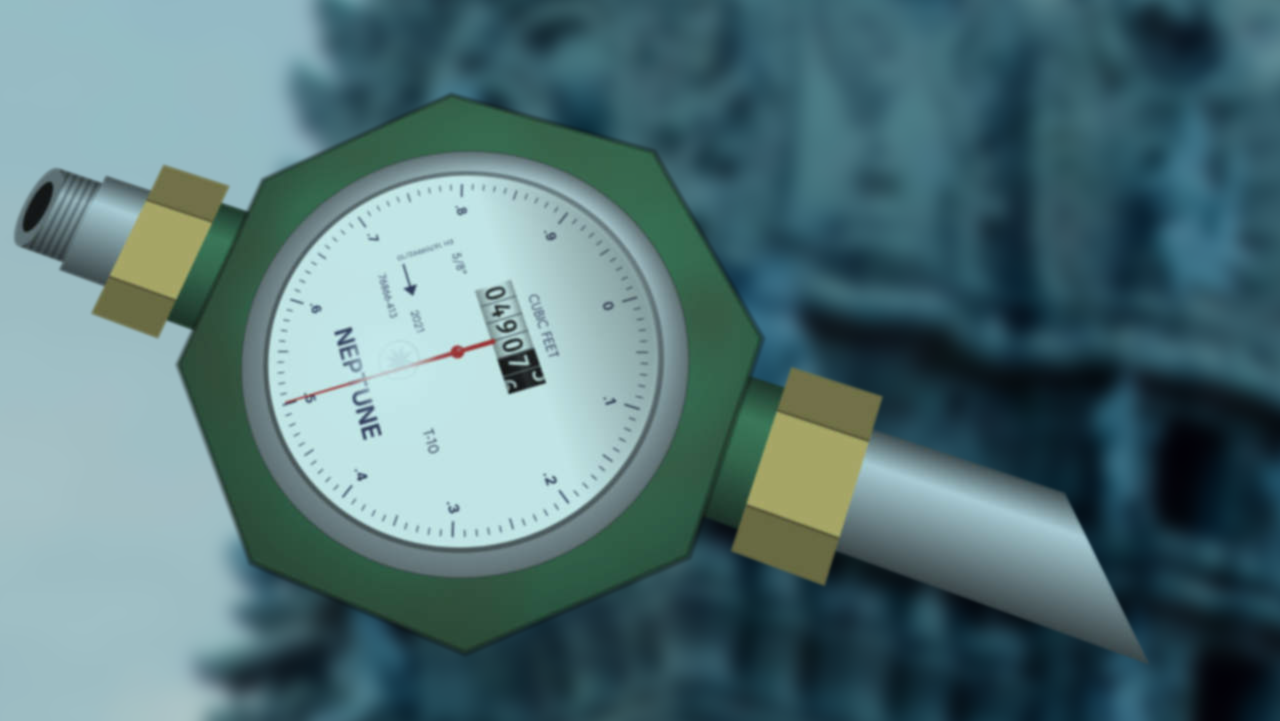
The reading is 49075.50 ft³
